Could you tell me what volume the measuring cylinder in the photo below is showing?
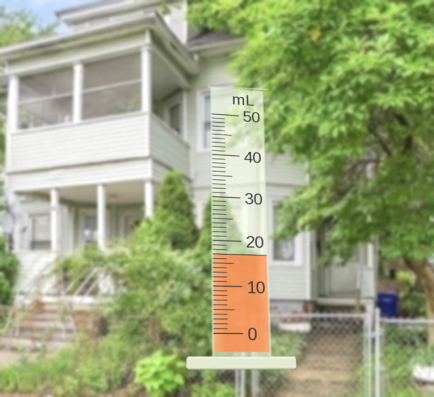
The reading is 17 mL
